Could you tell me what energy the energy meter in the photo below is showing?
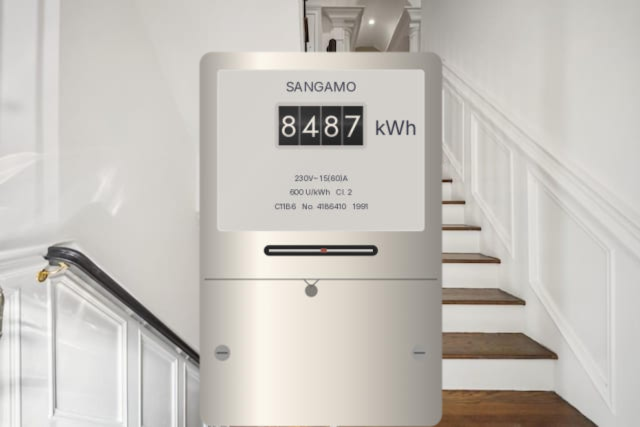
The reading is 8487 kWh
